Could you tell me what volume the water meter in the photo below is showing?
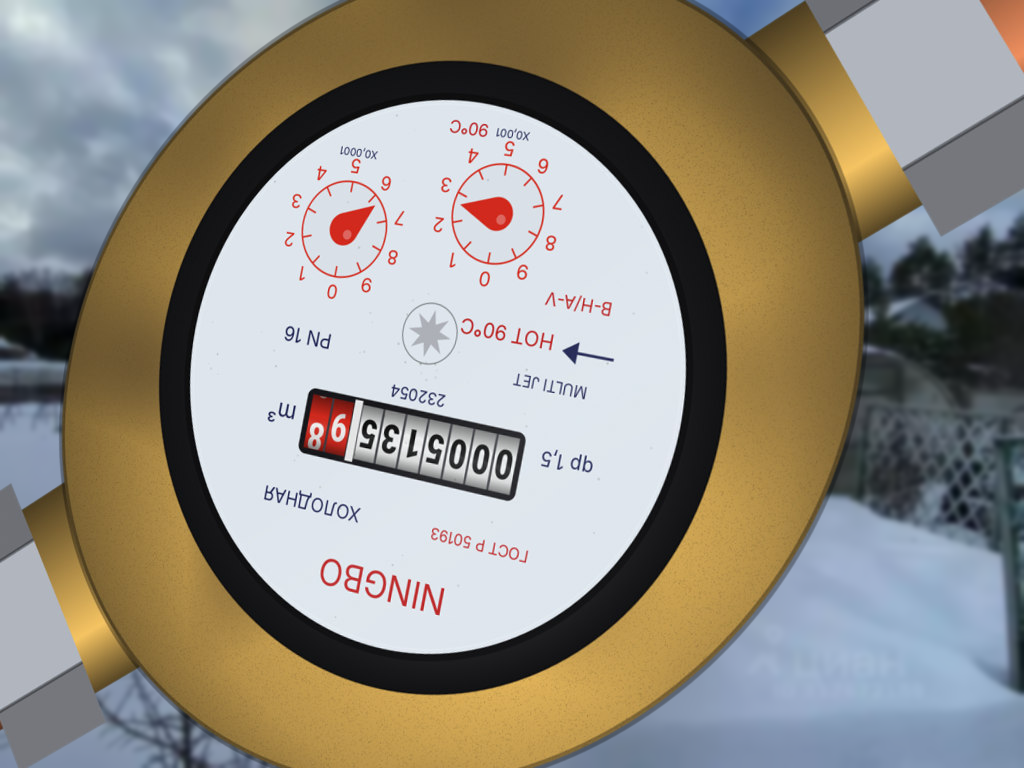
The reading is 5135.9826 m³
